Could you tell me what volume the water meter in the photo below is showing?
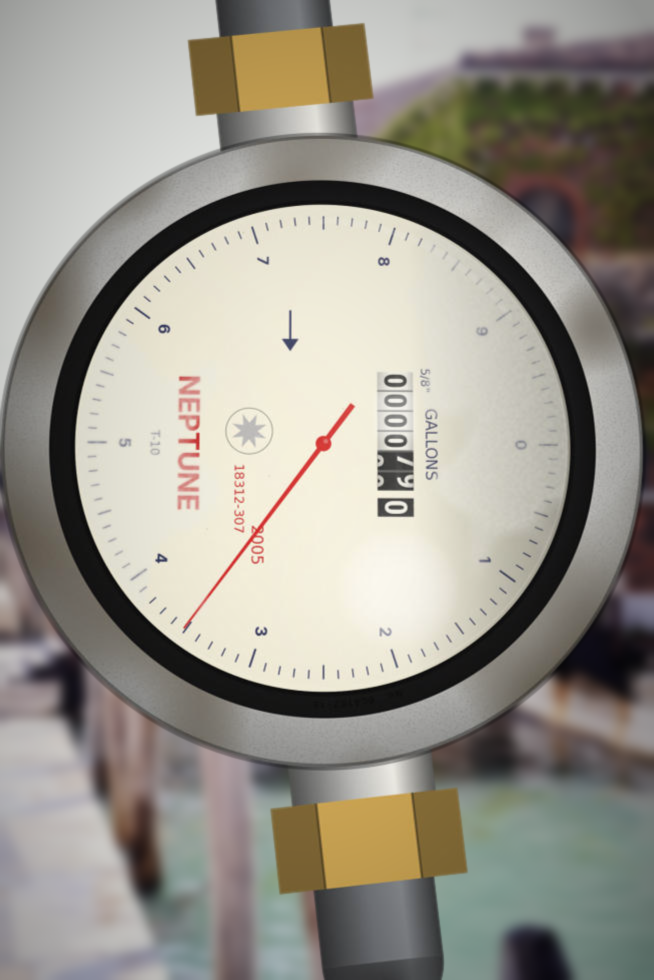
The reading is 793.5 gal
